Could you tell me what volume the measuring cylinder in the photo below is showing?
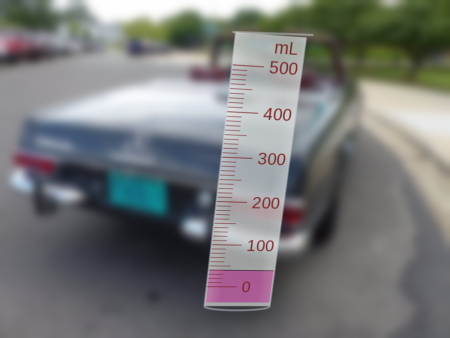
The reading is 40 mL
